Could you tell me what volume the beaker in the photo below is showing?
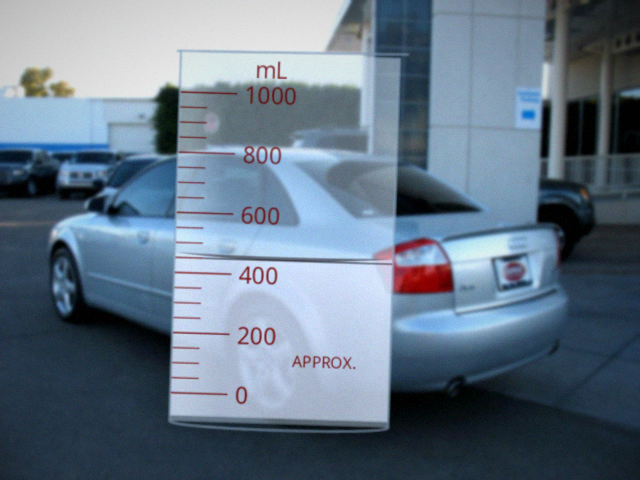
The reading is 450 mL
